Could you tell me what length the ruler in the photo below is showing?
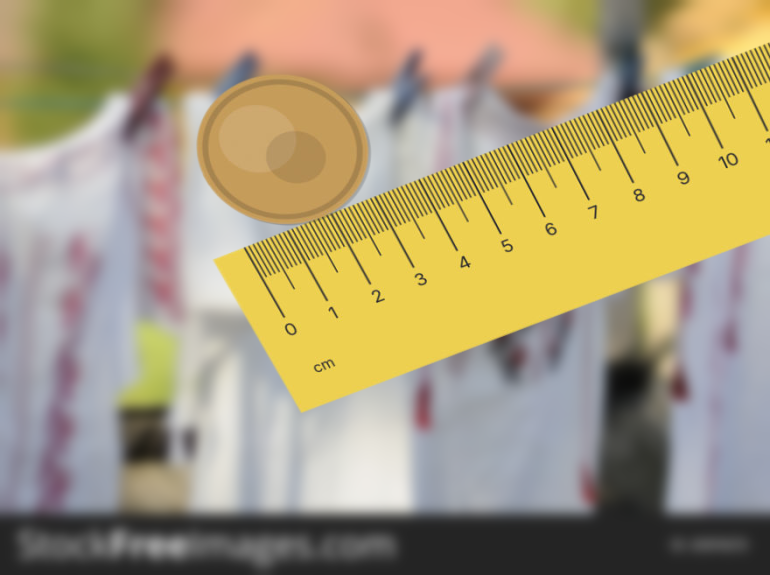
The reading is 3.5 cm
